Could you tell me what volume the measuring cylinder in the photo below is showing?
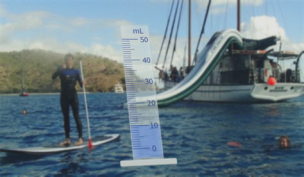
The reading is 10 mL
